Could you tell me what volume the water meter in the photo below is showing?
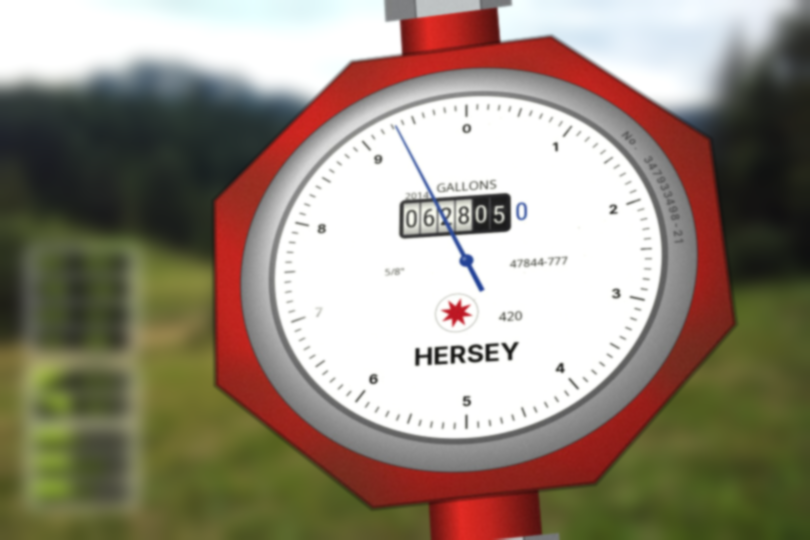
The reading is 628049.3 gal
